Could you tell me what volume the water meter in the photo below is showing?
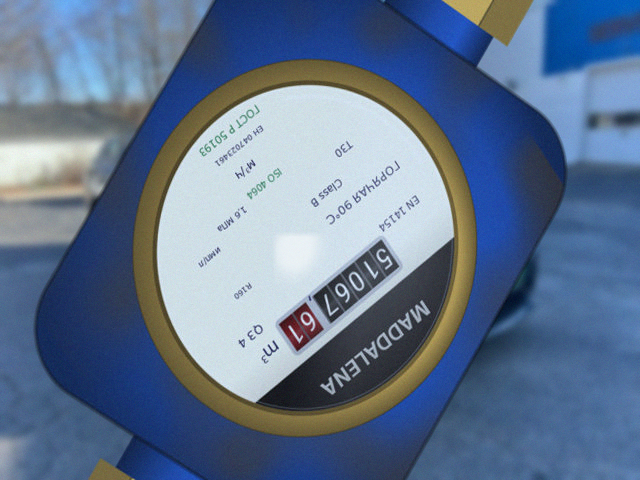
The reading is 51067.61 m³
